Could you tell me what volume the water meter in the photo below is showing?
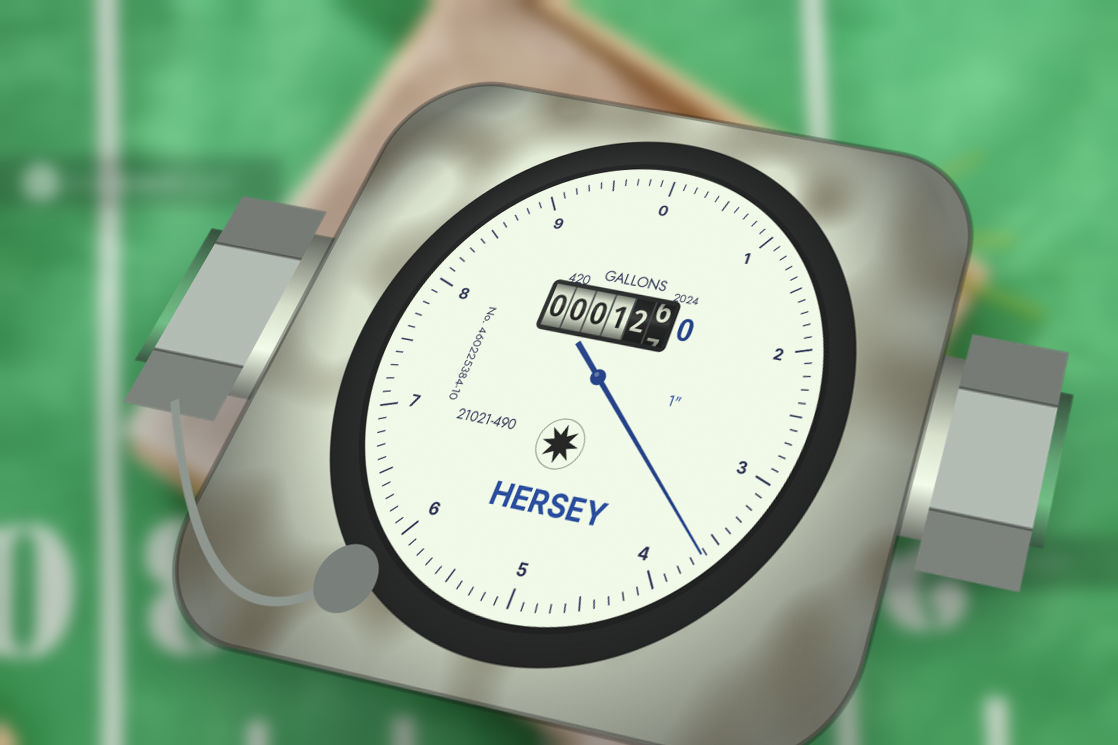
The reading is 1263.6 gal
